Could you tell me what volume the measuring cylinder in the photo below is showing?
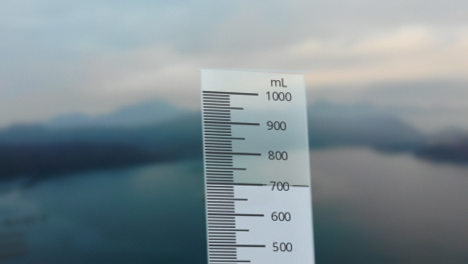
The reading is 700 mL
